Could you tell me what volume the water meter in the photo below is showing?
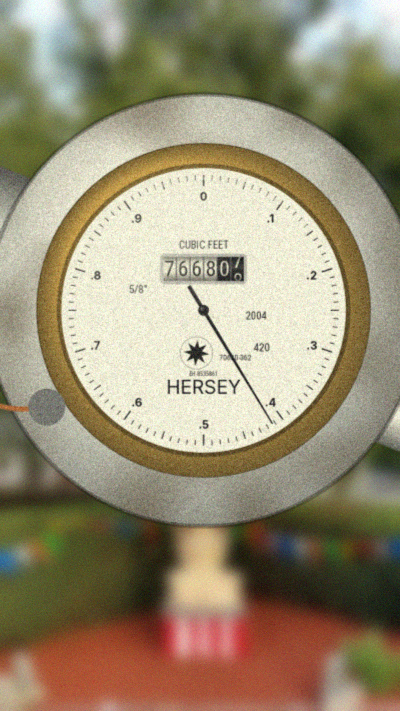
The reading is 766807.41 ft³
